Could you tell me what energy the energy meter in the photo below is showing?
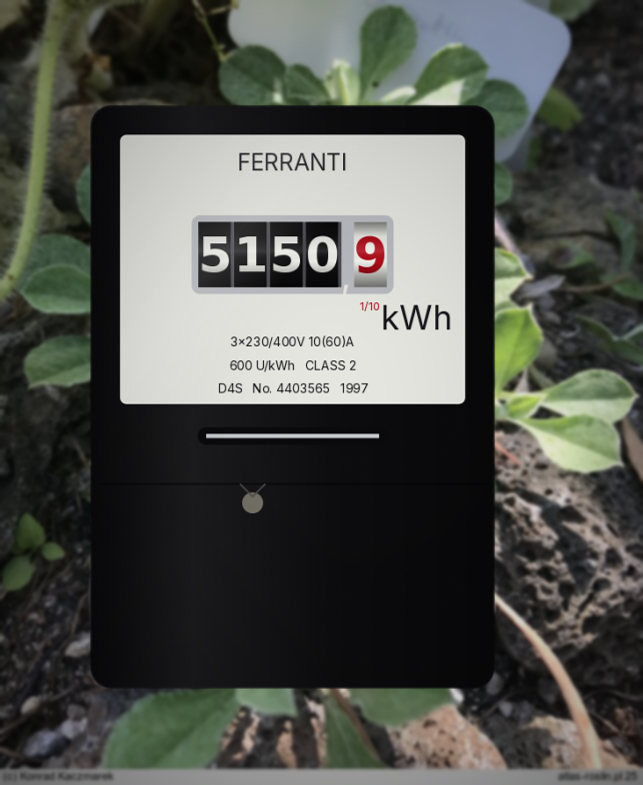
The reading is 5150.9 kWh
